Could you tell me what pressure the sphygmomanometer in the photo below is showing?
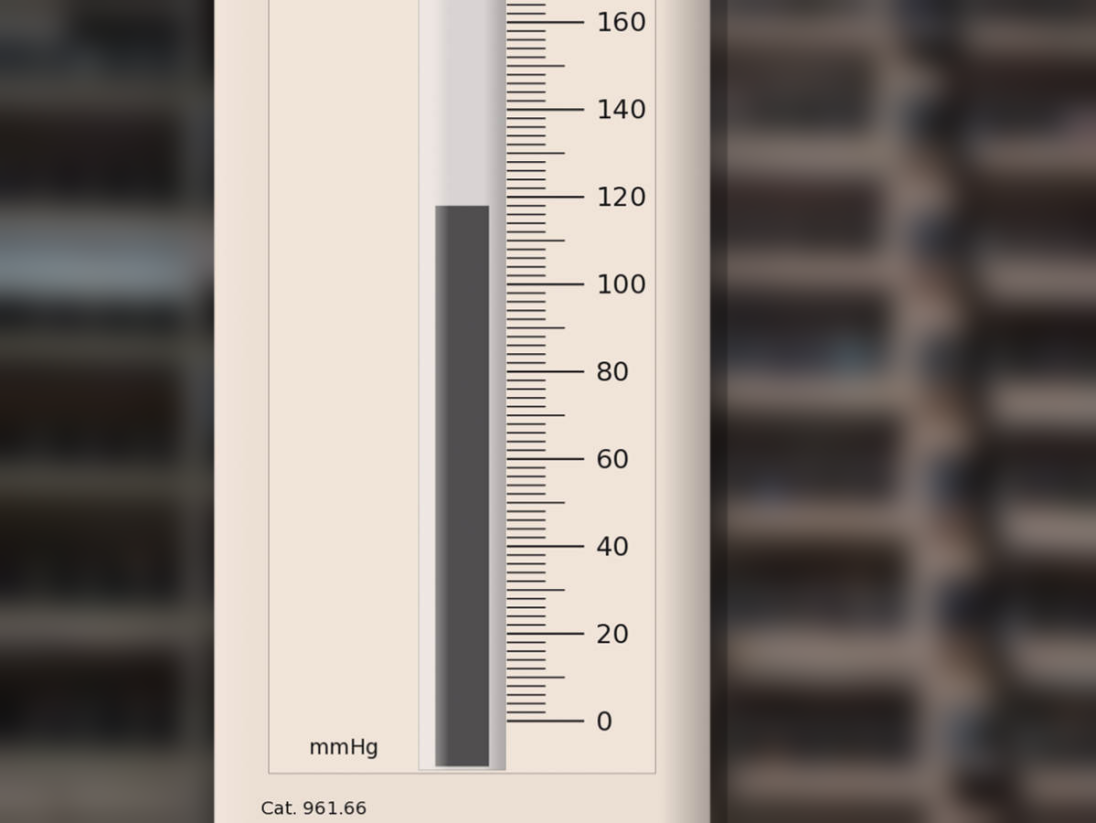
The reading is 118 mmHg
